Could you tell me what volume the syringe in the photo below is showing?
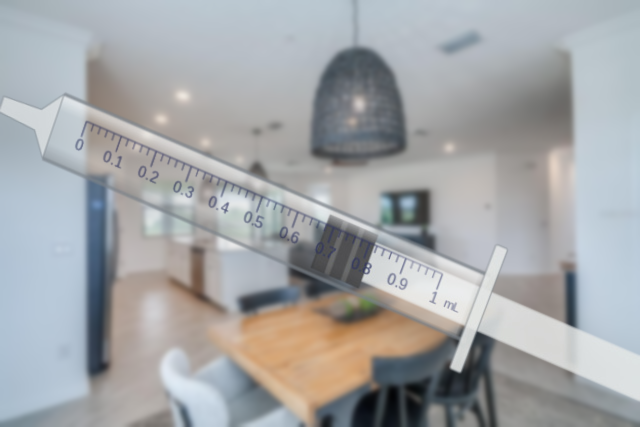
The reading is 0.68 mL
